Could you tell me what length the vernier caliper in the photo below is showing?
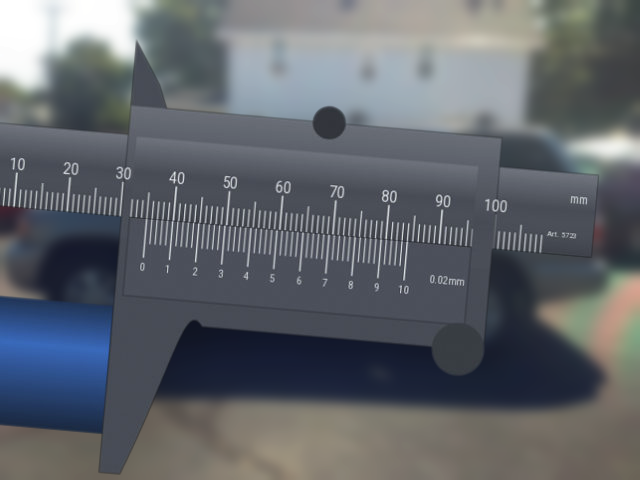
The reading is 35.0 mm
